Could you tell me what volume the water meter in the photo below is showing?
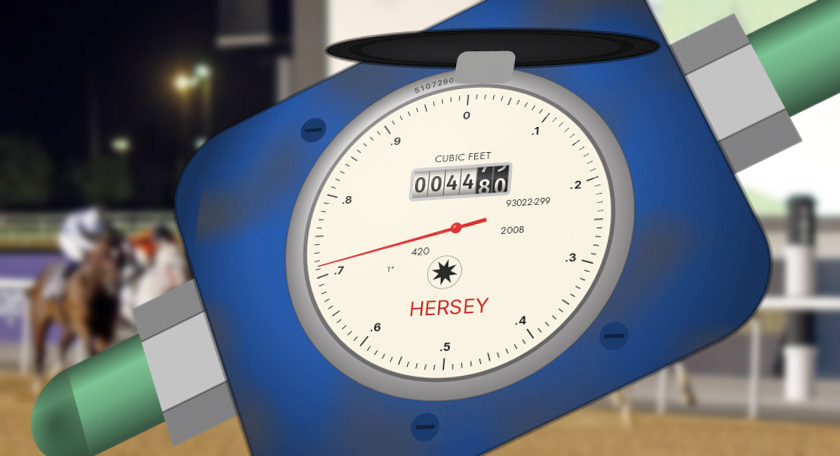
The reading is 4479.71 ft³
